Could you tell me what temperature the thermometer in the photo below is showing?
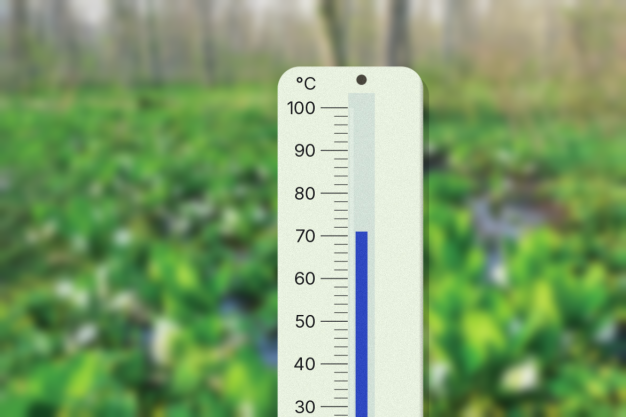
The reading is 71 °C
